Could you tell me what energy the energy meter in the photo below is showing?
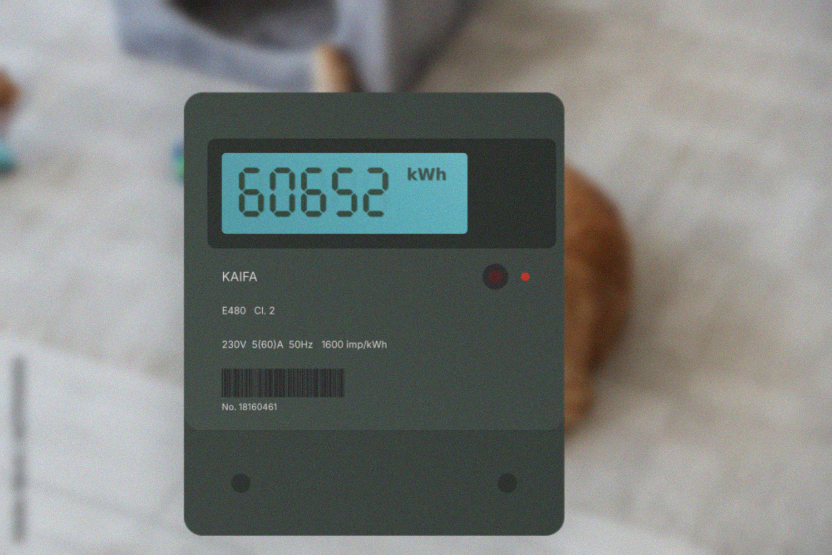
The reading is 60652 kWh
